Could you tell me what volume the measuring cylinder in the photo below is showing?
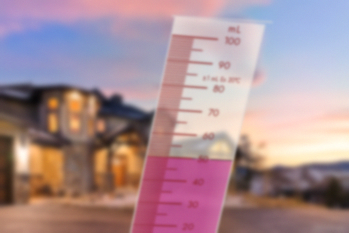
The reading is 50 mL
